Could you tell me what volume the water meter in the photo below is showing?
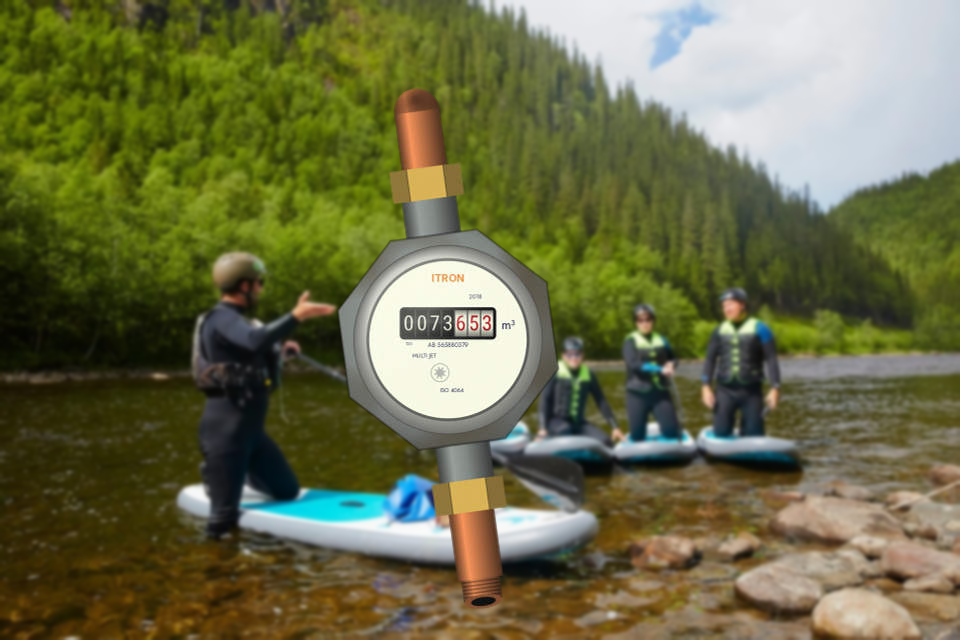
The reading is 73.653 m³
